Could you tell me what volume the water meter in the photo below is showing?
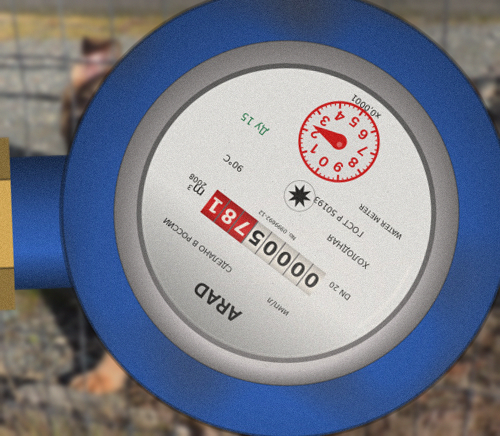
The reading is 5.7812 m³
